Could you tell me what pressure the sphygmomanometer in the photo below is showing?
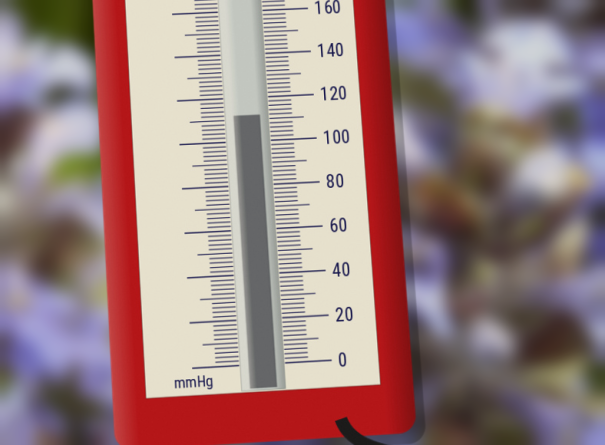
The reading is 112 mmHg
